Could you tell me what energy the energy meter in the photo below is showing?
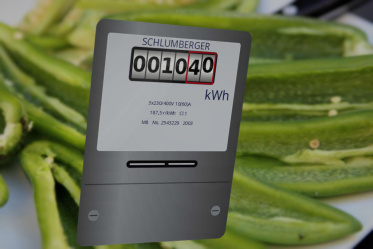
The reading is 10.40 kWh
